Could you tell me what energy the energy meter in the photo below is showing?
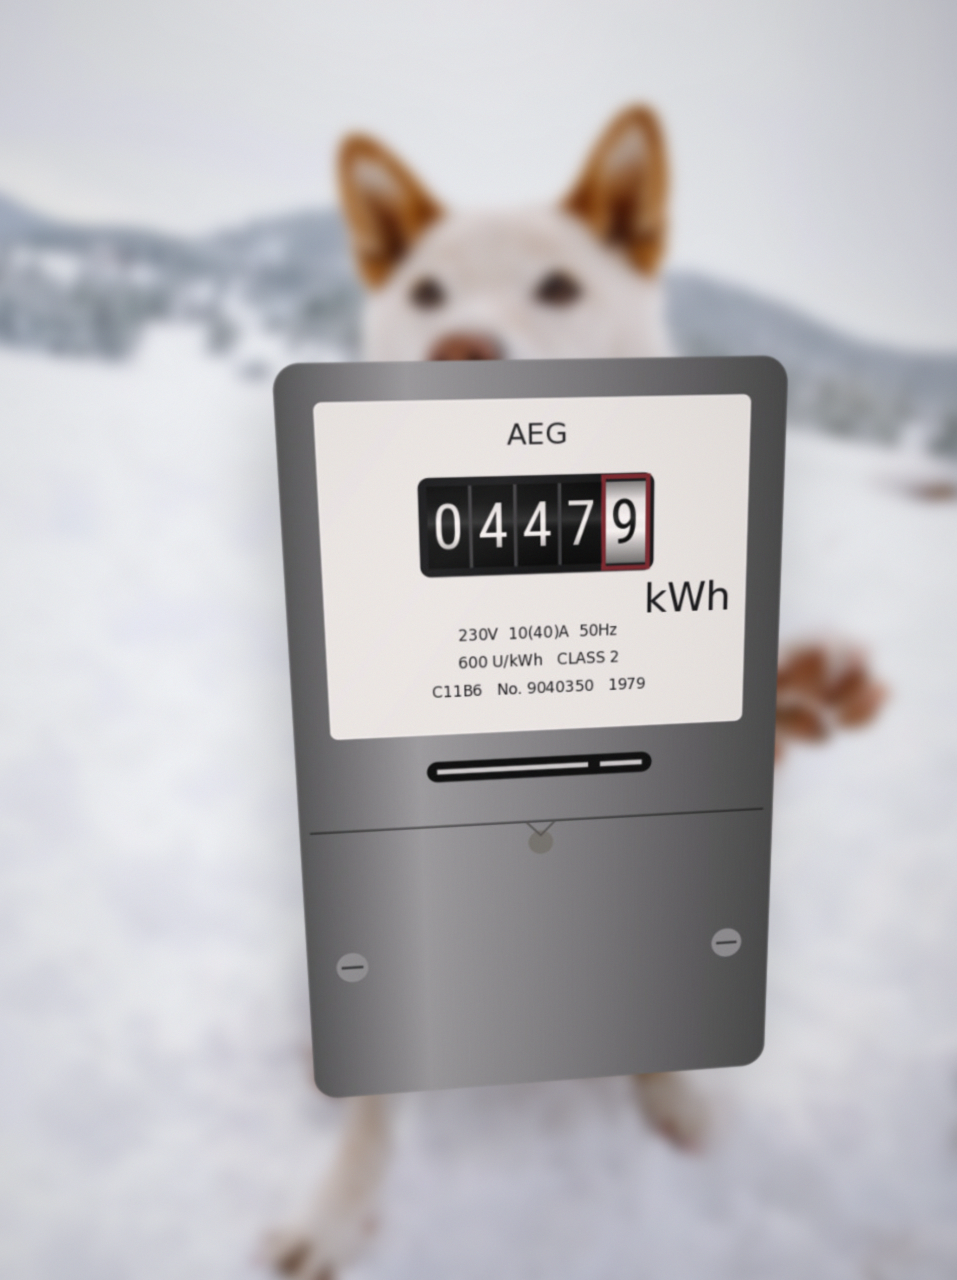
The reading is 447.9 kWh
